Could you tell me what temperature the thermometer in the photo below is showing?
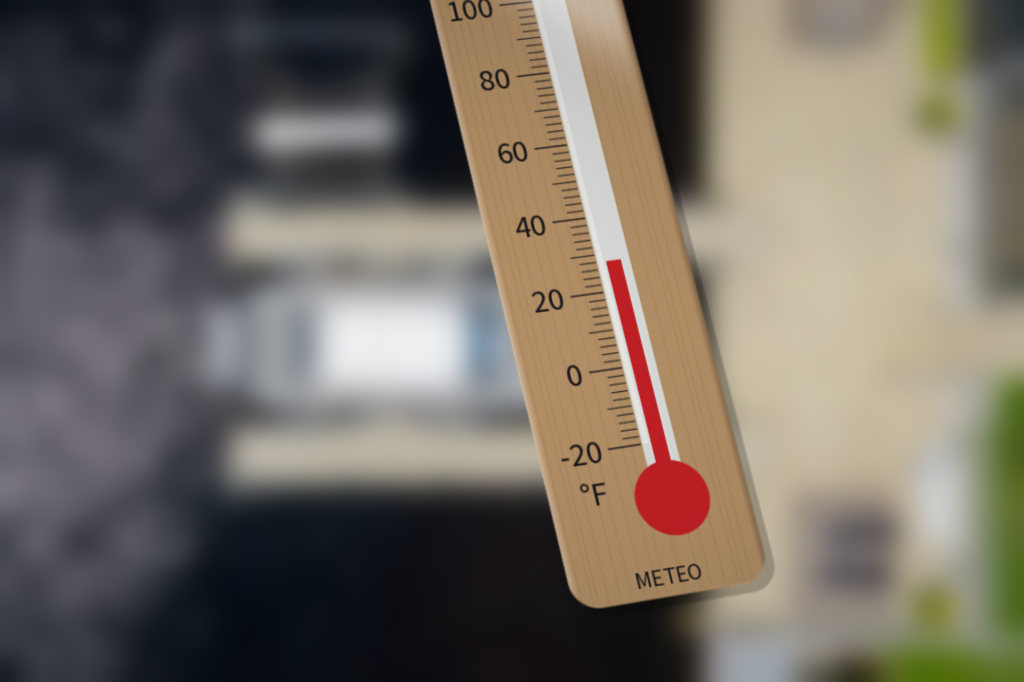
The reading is 28 °F
